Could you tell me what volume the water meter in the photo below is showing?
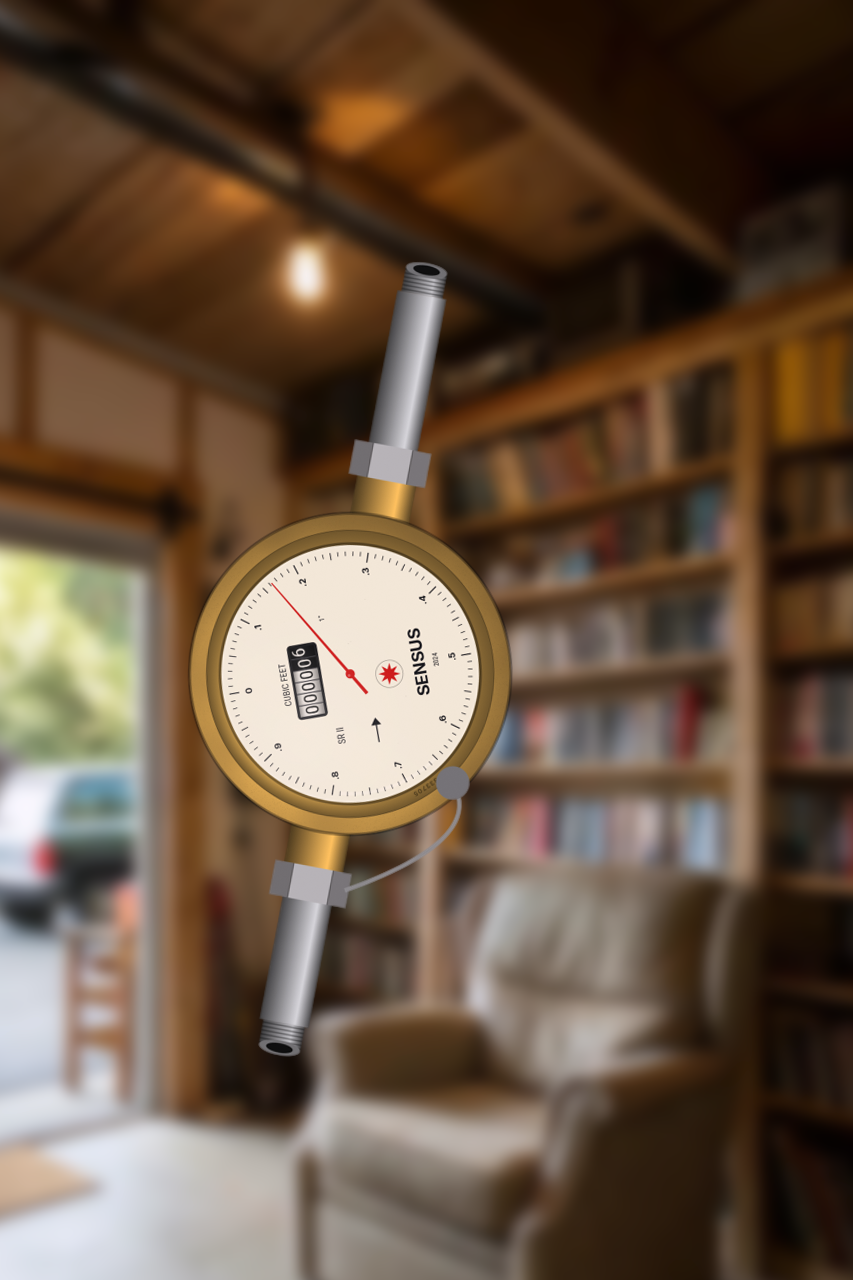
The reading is 6.16 ft³
